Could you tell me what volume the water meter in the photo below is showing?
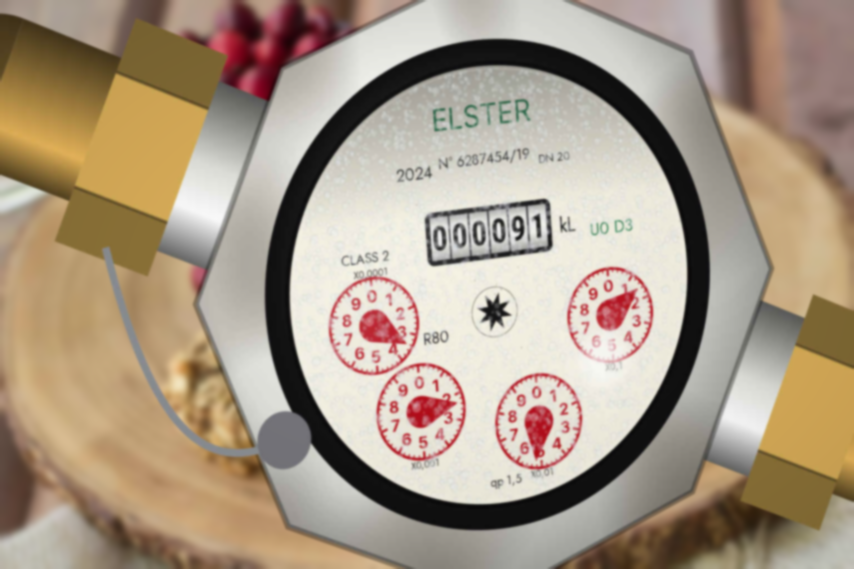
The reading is 91.1523 kL
